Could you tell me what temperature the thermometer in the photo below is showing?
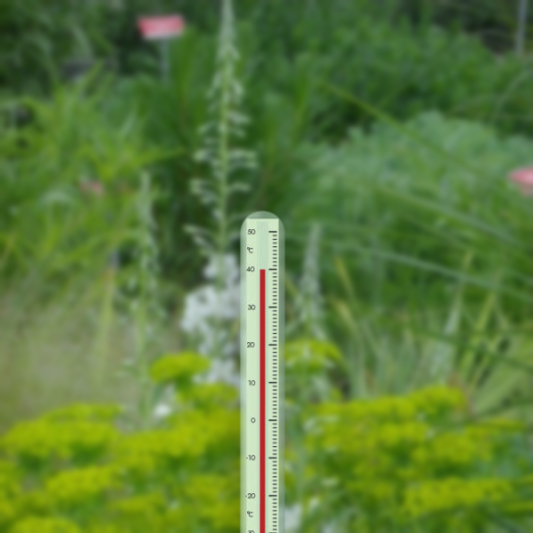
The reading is 40 °C
